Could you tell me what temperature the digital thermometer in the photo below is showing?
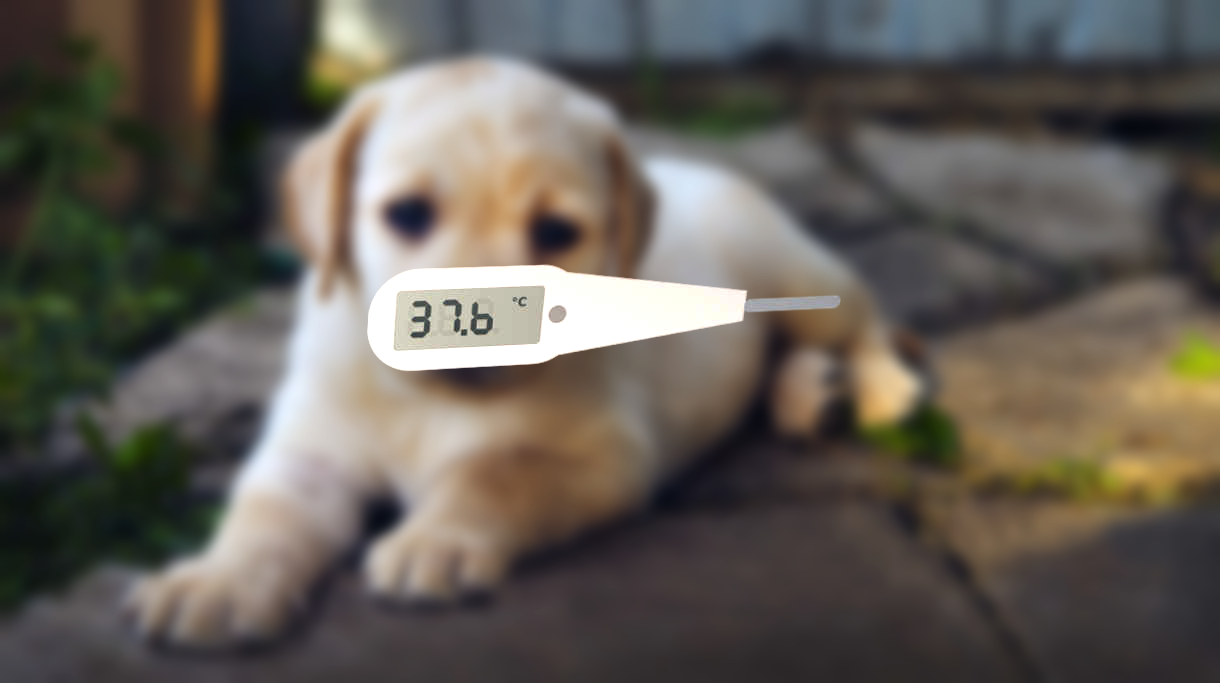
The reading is 37.6 °C
